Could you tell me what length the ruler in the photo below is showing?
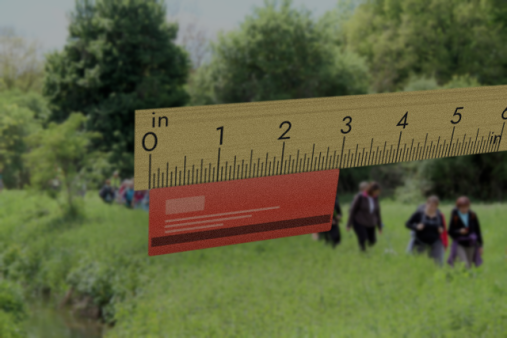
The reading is 3 in
